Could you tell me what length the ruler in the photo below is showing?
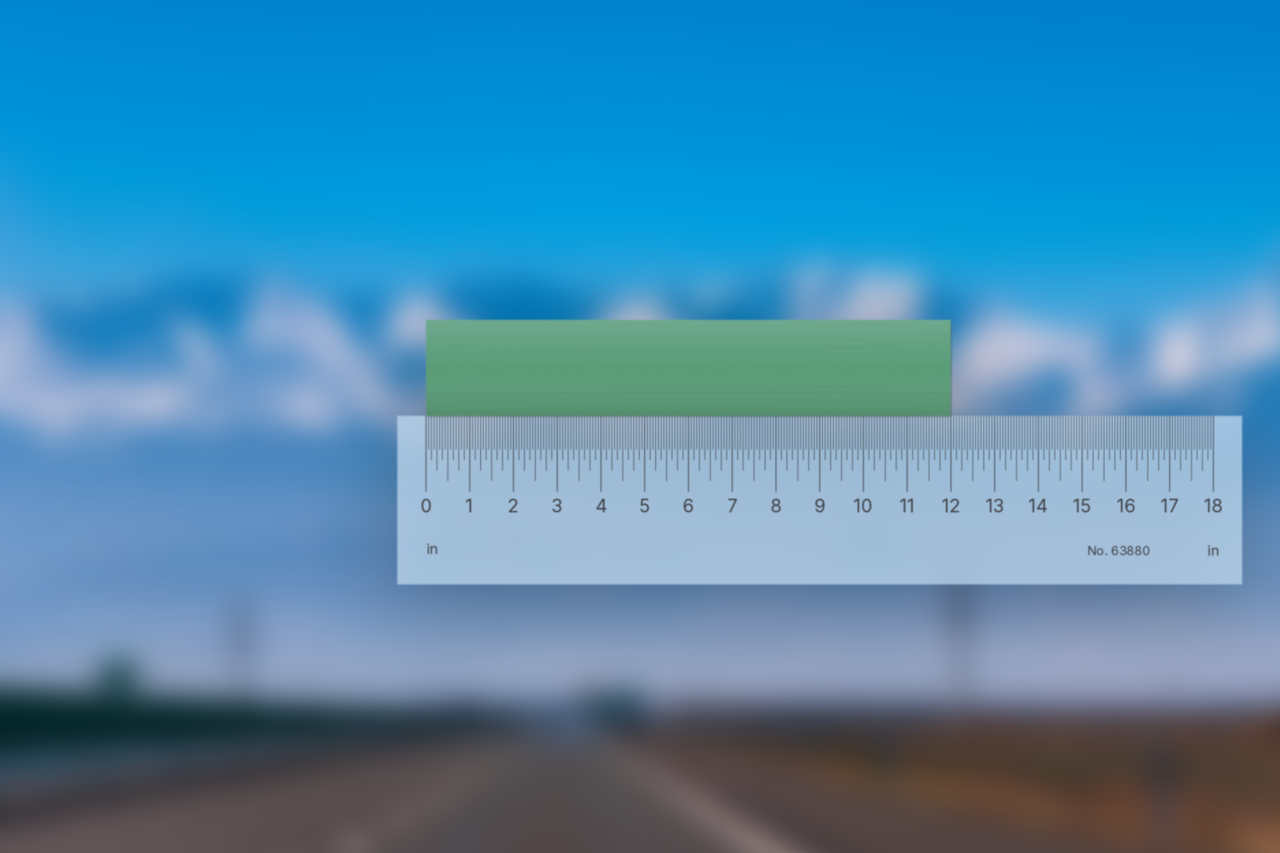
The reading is 12 in
